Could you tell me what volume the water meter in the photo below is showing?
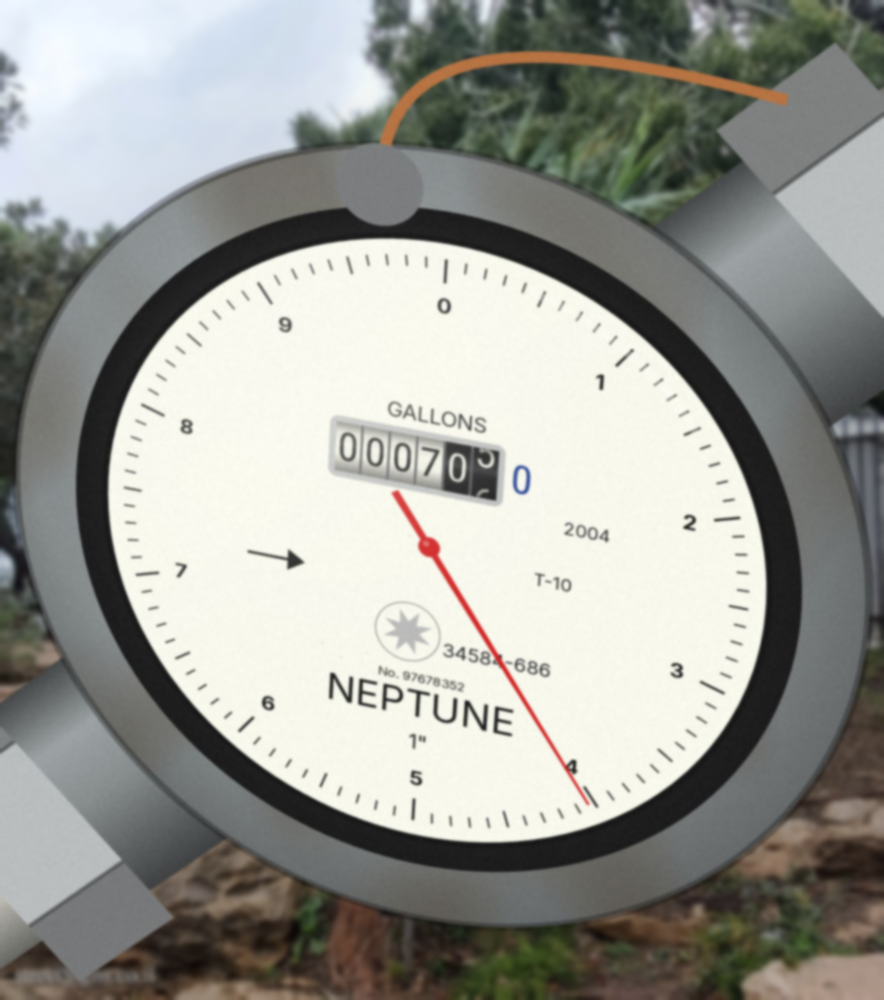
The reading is 7054.0 gal
